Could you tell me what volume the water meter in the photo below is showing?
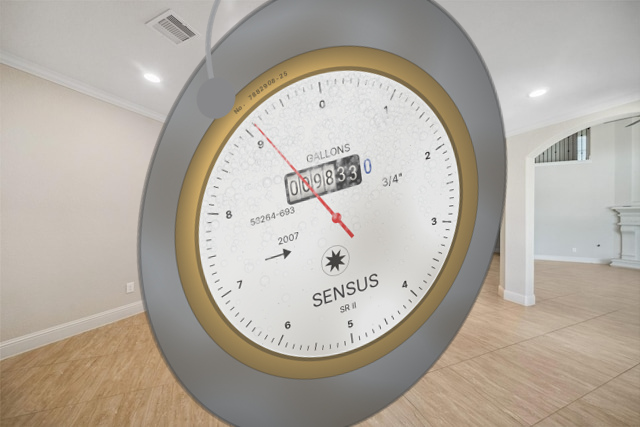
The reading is 98329.1 gal
